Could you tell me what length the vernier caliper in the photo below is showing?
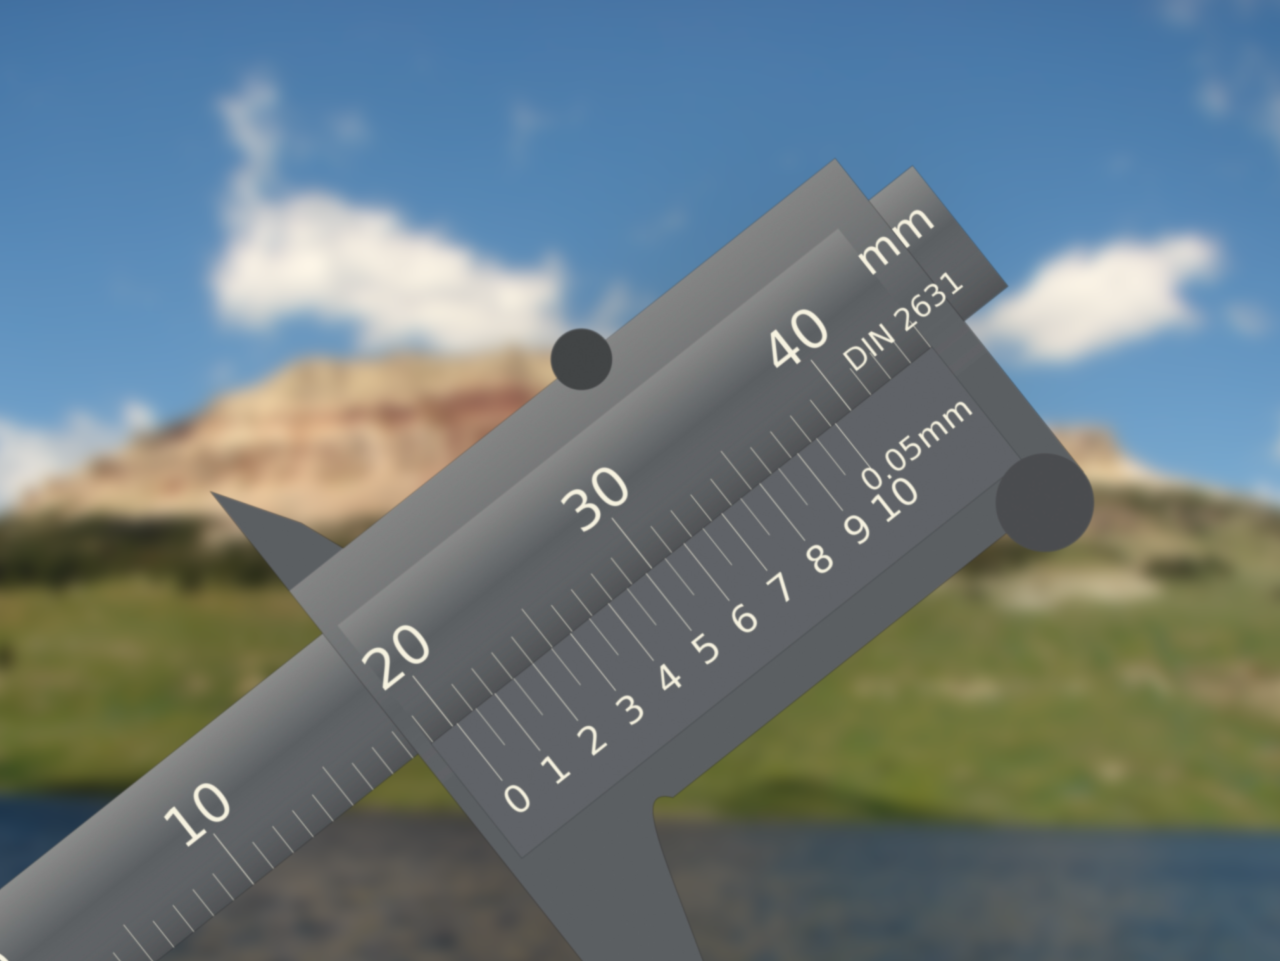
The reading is 20.2 mm
